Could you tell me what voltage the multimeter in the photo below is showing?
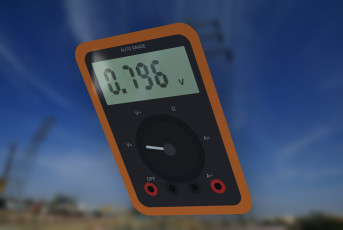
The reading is 0.796 V
